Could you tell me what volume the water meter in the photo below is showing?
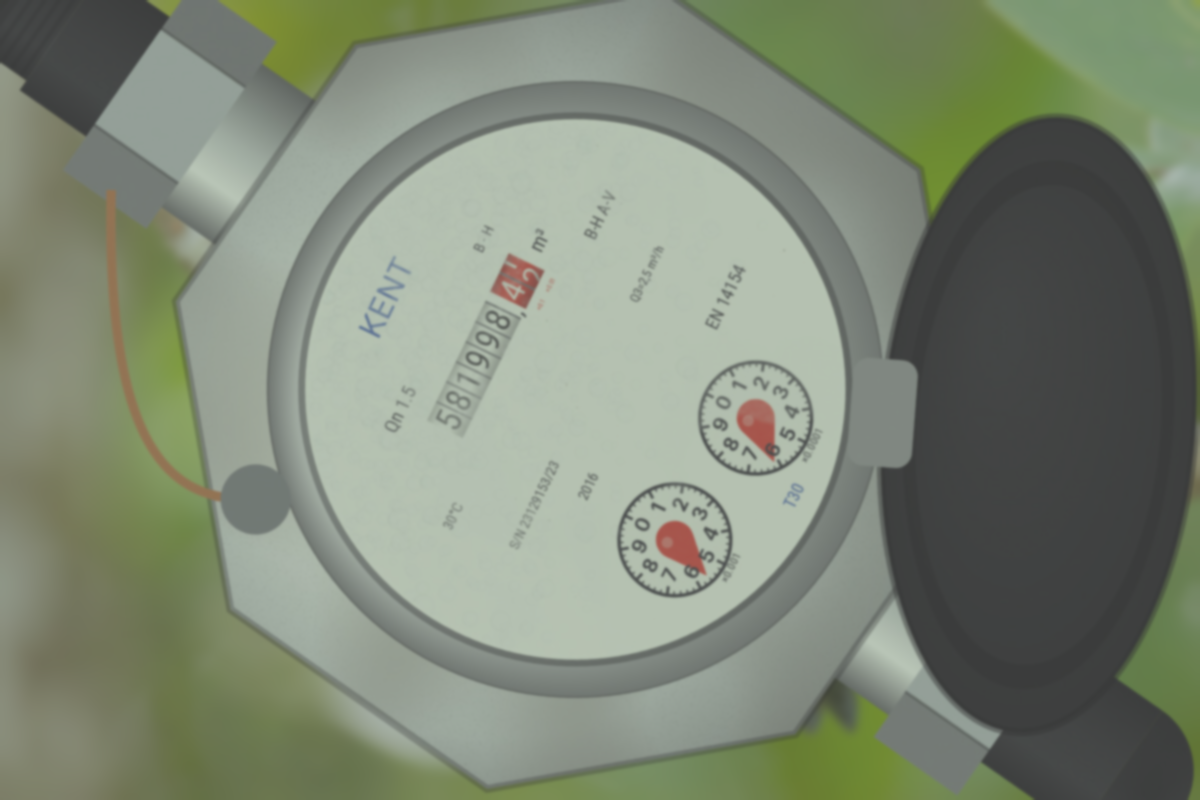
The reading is 581998.4156 m³
